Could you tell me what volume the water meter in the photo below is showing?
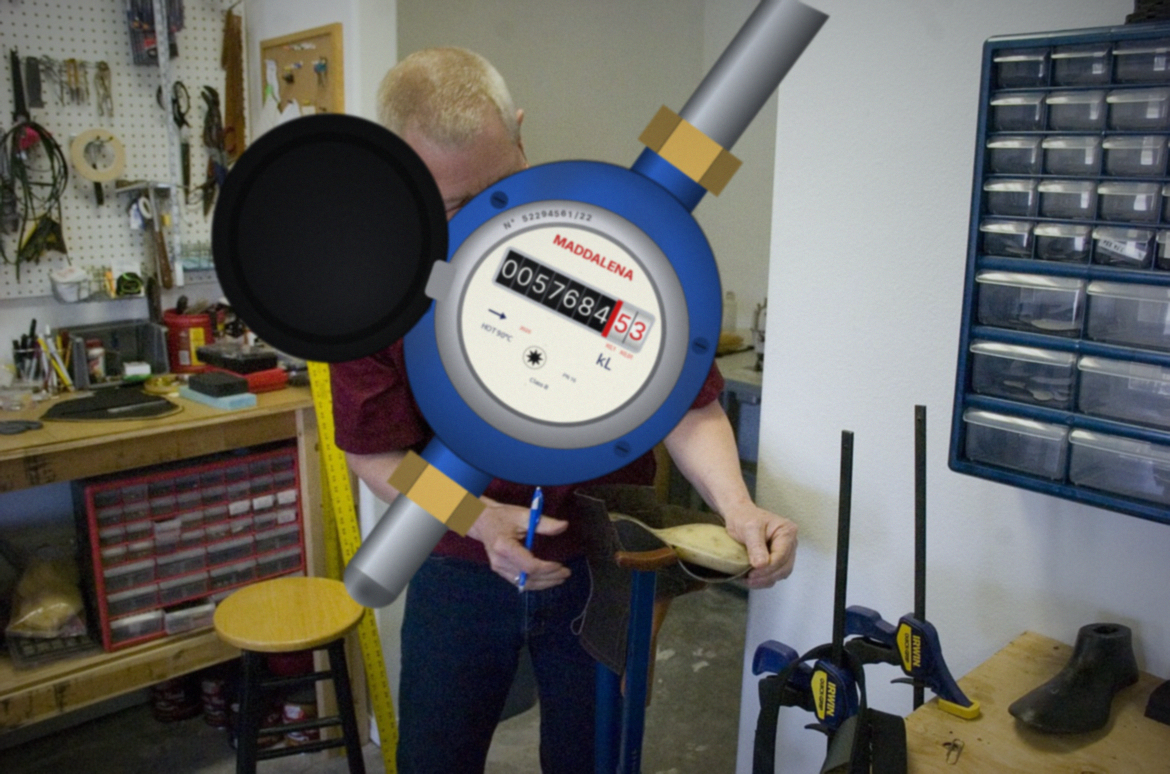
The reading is 57684.53 kL
